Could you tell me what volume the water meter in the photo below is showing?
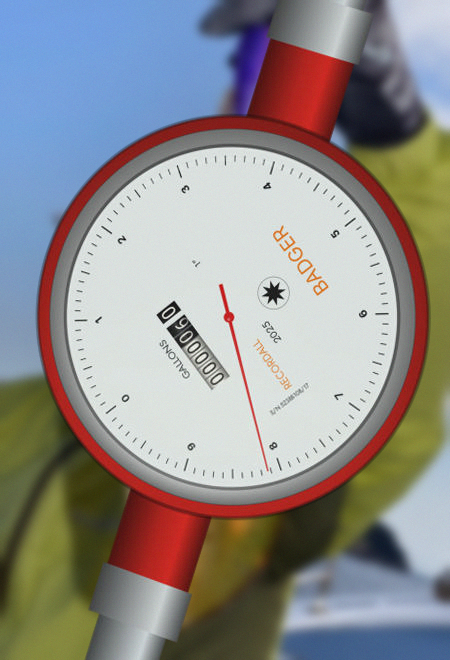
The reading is 58.1 gal
